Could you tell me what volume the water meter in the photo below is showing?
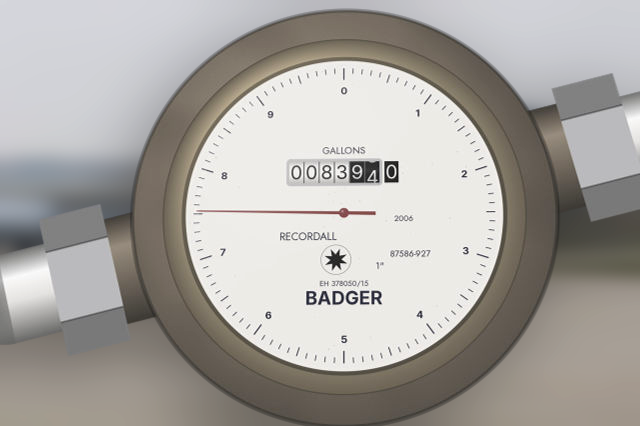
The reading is 83937.5 gal
